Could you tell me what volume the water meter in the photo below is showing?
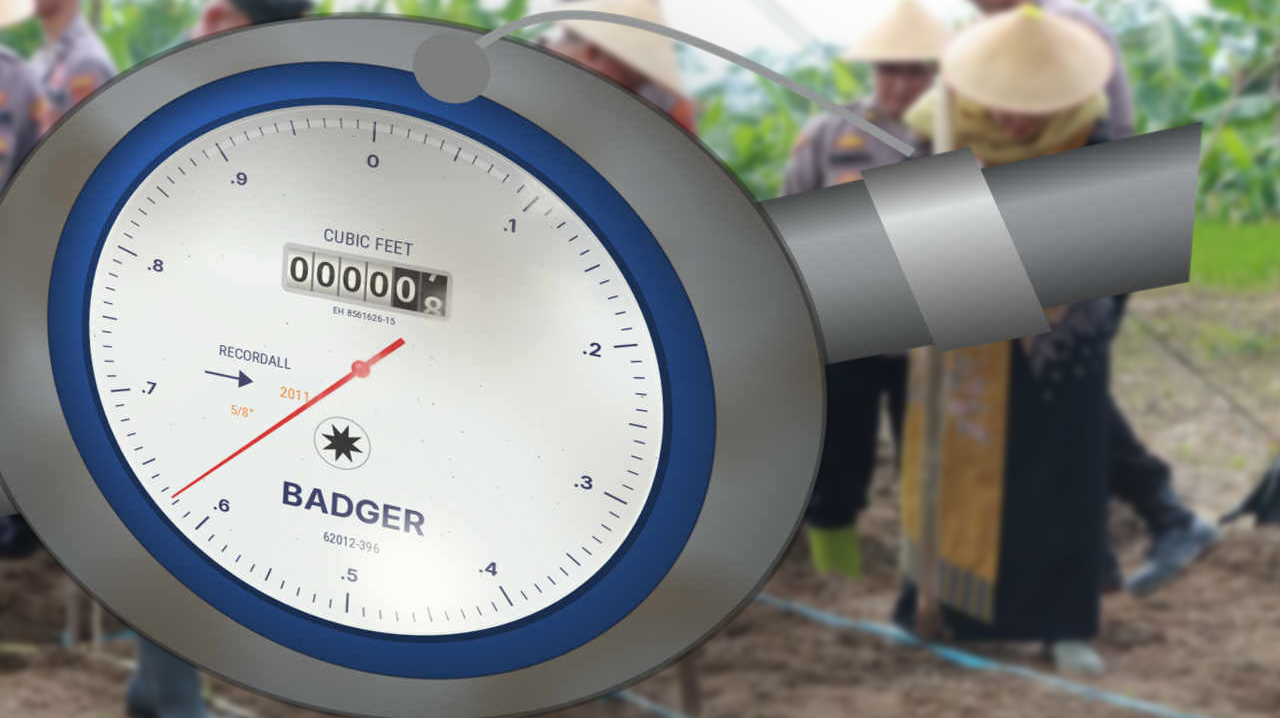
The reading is 7.62 ft³
